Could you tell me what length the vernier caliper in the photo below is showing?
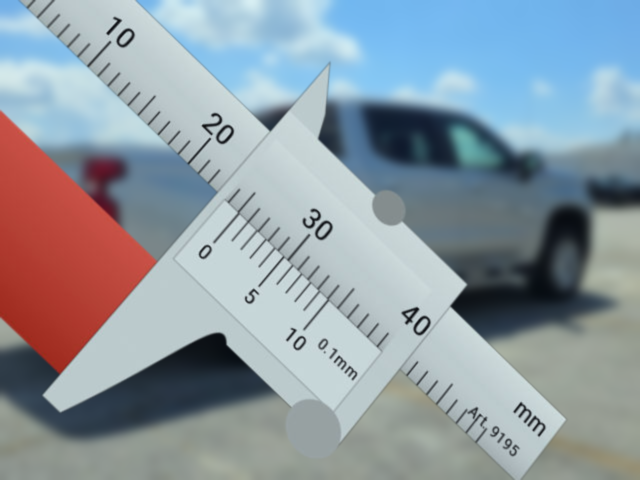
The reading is 25.1 mm
